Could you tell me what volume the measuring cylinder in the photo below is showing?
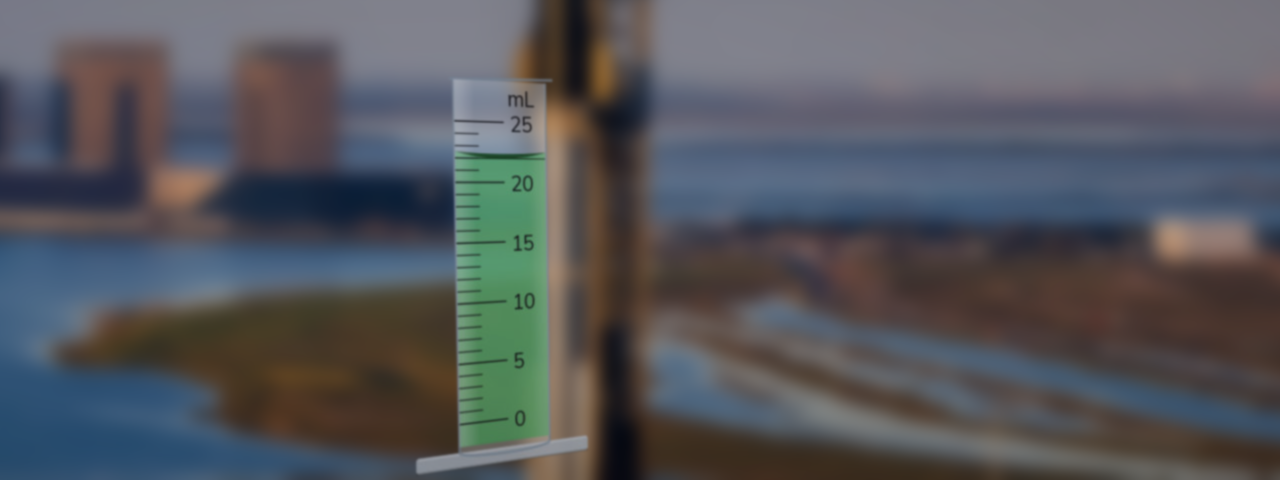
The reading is 22 mL
